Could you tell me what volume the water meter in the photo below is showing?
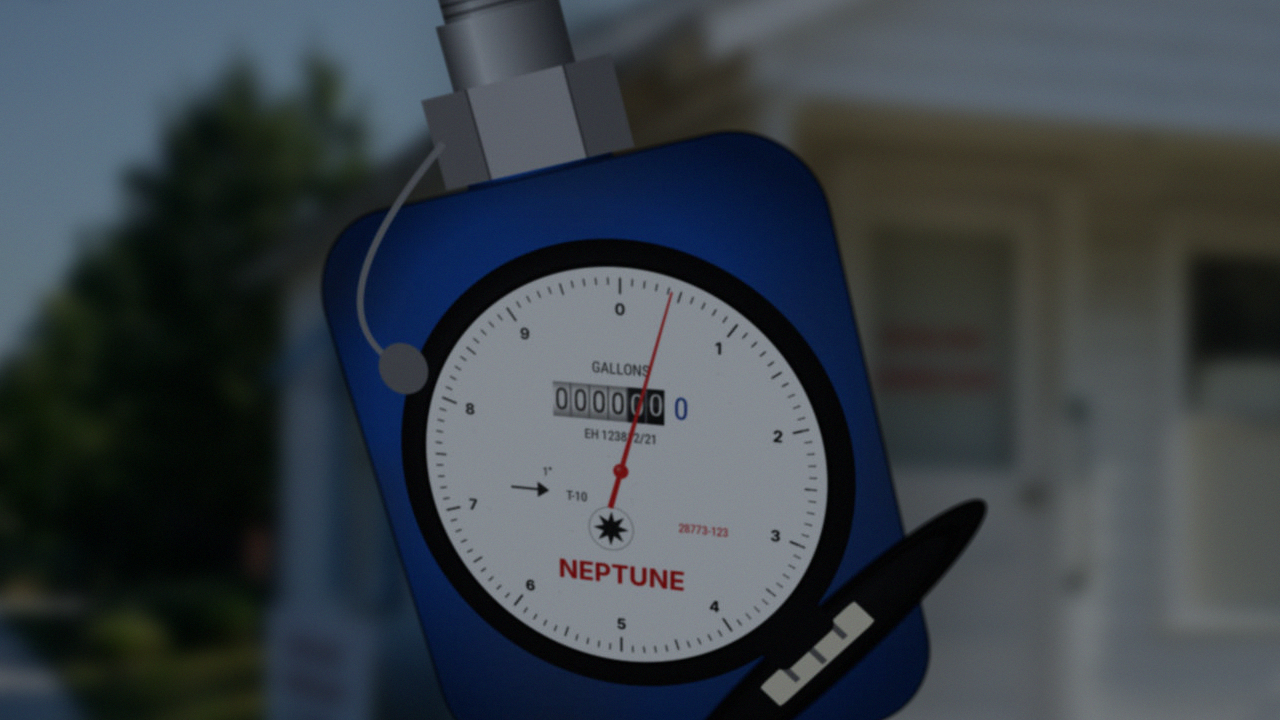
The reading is 0.4 gal
